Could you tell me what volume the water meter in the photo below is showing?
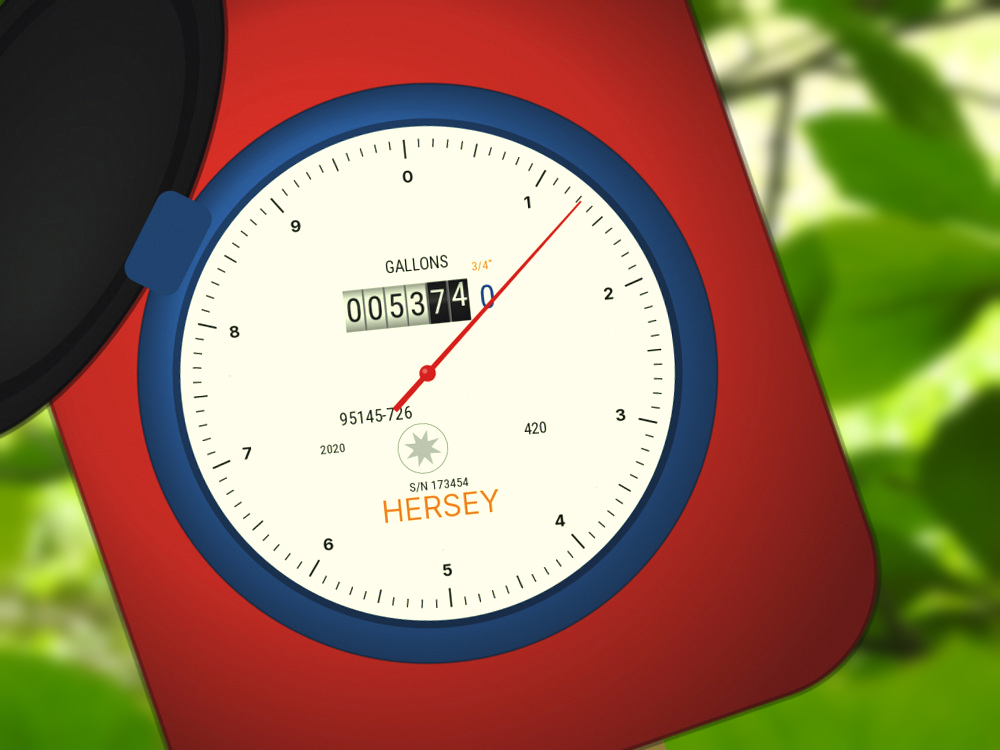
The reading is 53741.3 gal
